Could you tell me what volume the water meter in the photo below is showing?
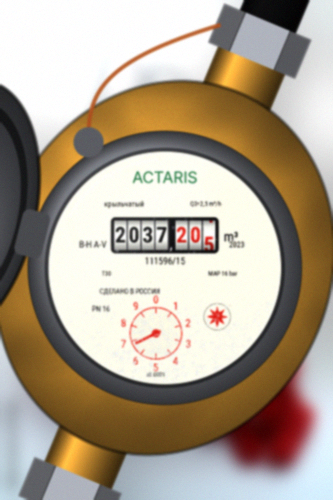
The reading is 2037.2046 m³
